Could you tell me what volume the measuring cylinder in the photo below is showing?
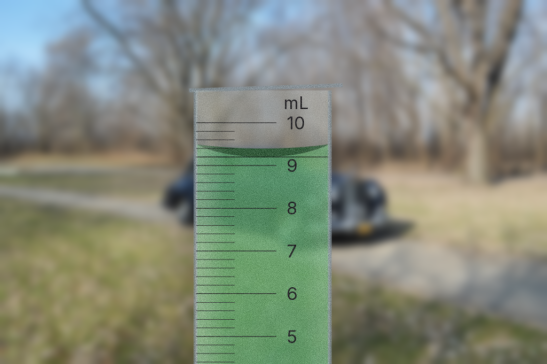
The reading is 9.2 mL
